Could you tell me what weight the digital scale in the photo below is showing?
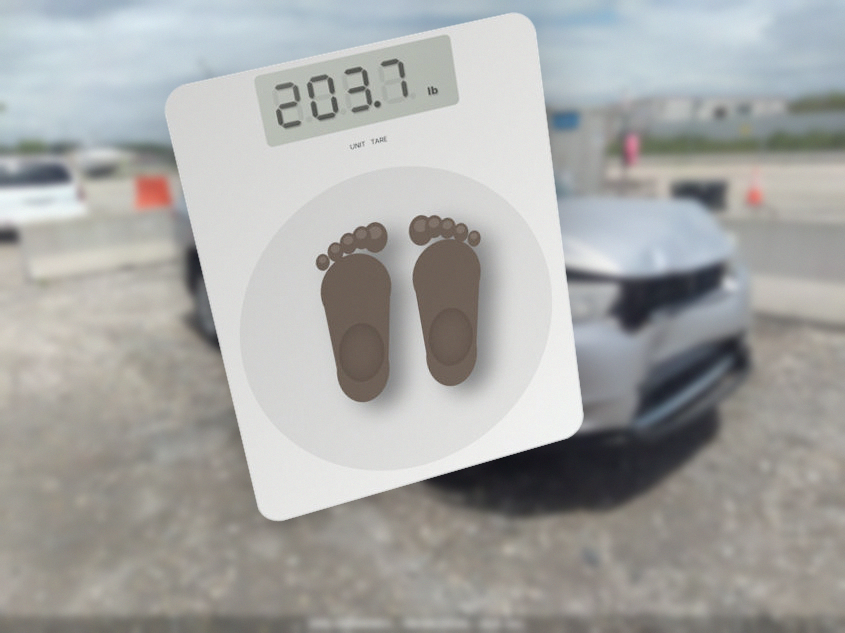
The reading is 203.7 lb
